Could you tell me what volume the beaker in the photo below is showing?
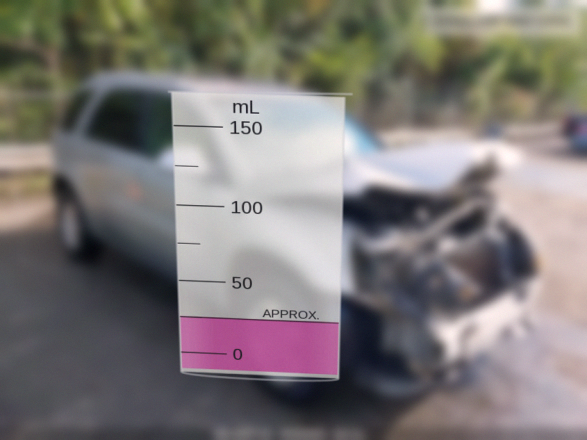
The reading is 25 mL
